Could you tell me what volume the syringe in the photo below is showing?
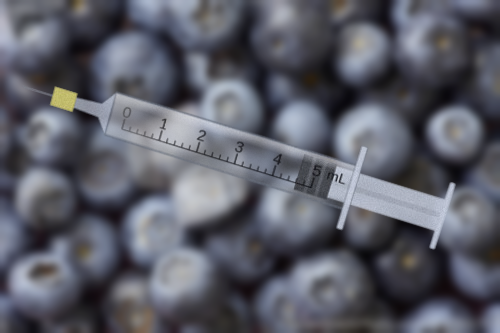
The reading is 4.6 mL
